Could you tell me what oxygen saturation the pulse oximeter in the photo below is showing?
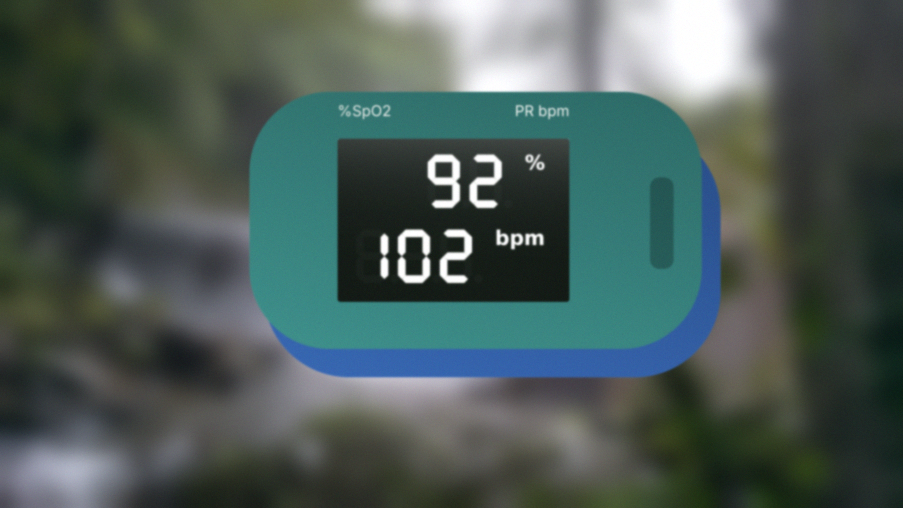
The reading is 92 %
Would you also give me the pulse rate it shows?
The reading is 102 bpm
